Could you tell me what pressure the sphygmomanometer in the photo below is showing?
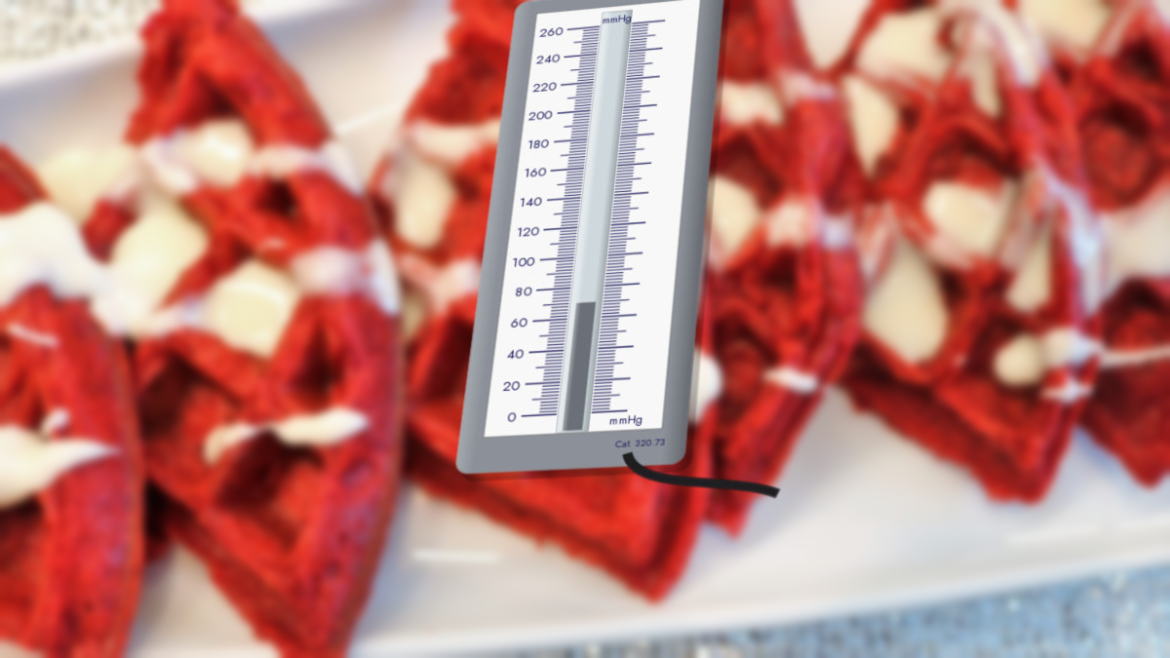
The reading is 70 mmHg
